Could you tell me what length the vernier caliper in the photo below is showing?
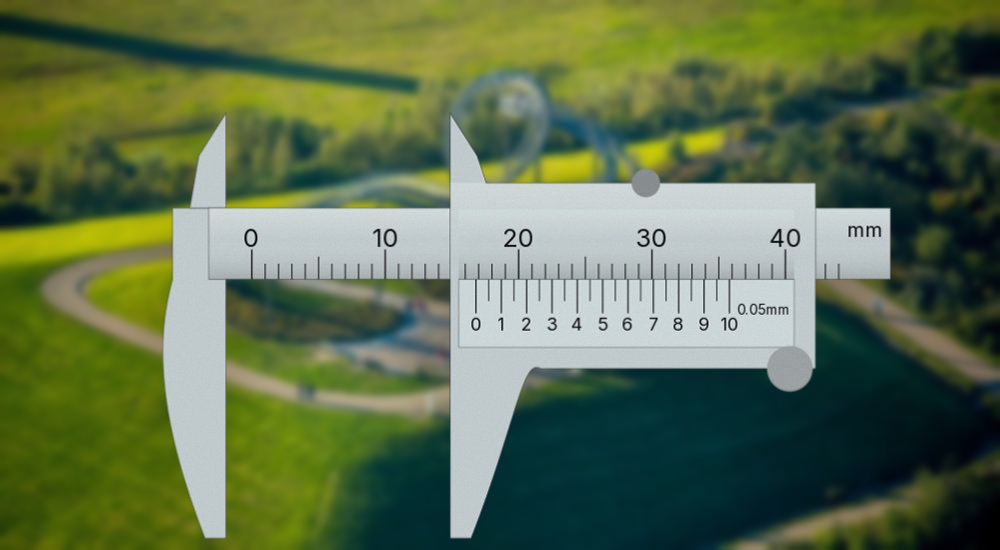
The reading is 16.8 mm
